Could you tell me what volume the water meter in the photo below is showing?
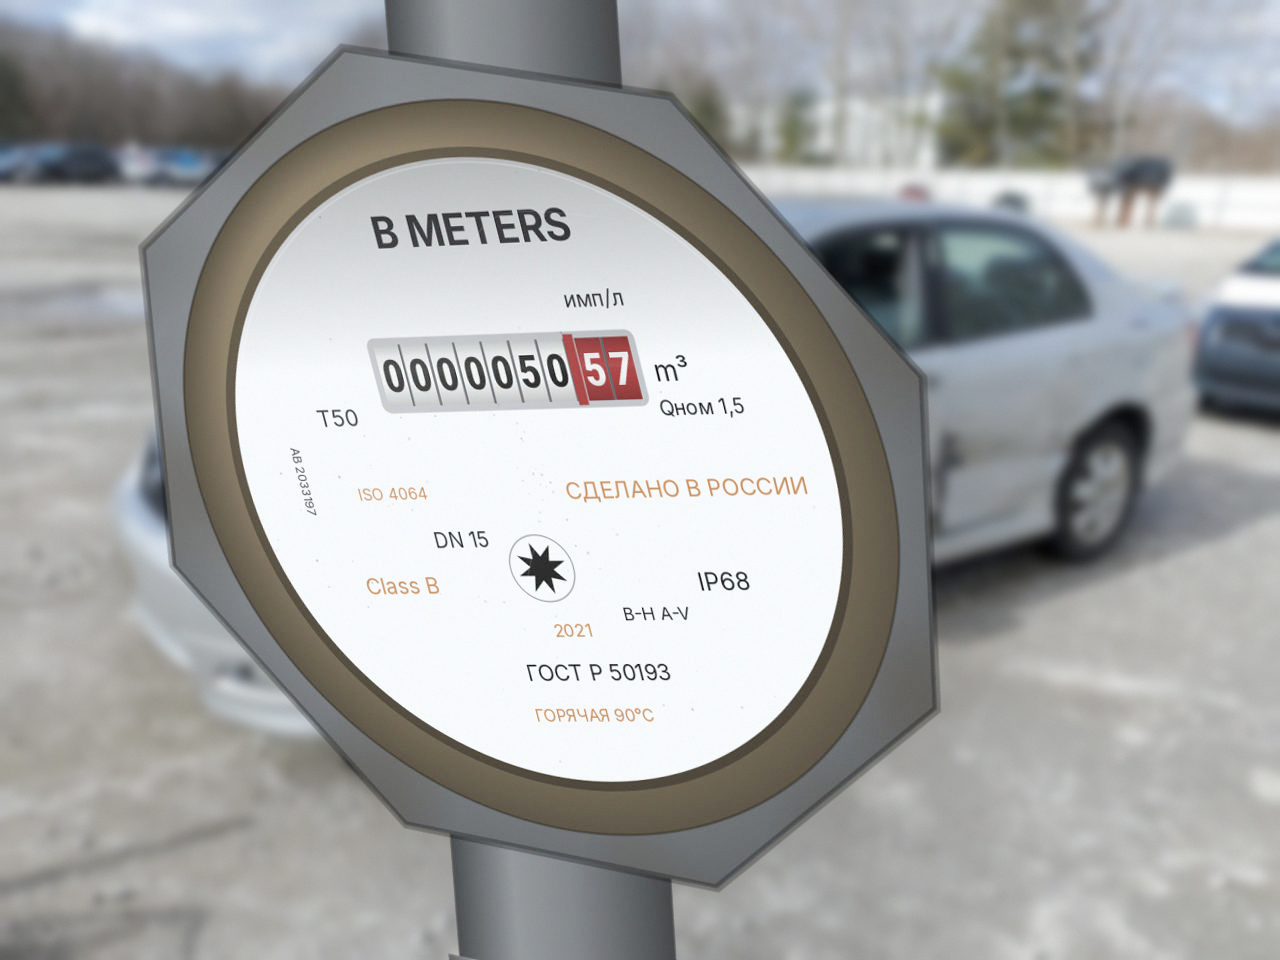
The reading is 50.57 m³
